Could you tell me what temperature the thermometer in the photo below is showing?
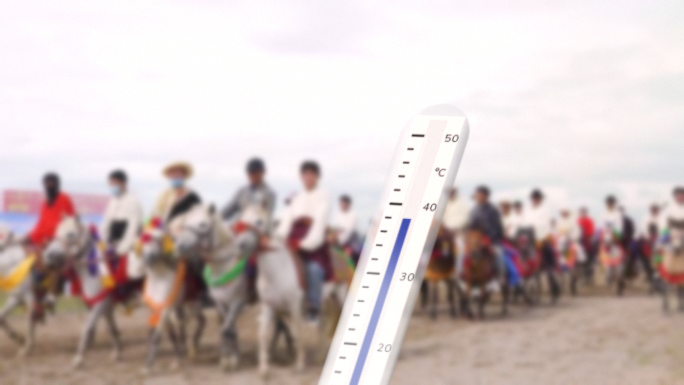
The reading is 38 °C
